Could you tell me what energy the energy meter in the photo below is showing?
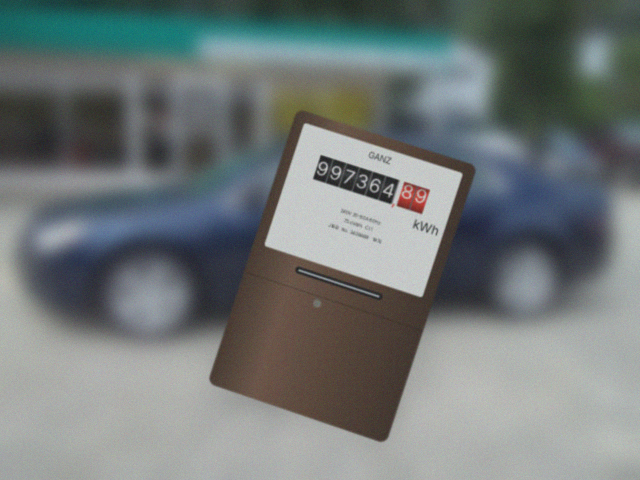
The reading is 997364.89 kWh
